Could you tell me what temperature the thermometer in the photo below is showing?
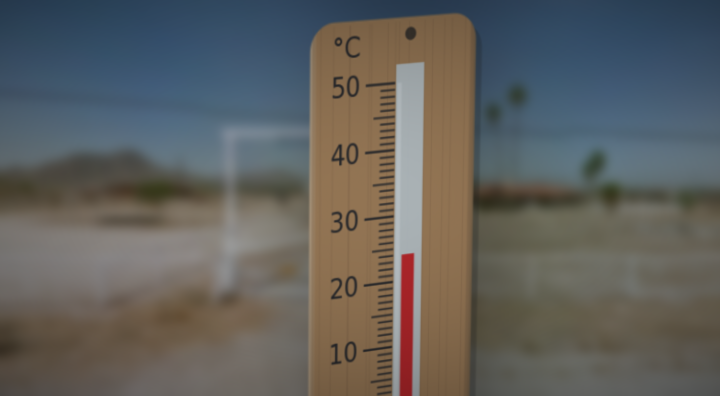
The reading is 24 °C
